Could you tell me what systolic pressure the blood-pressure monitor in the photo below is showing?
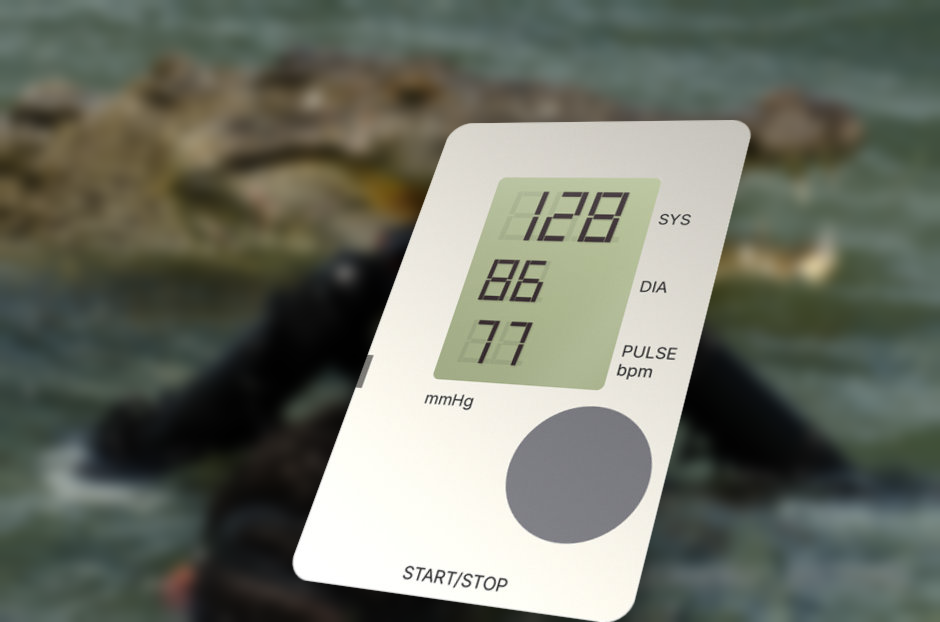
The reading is 128 mmHg
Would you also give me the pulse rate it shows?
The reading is 77 bpm
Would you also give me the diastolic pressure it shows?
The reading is 86 mmHg
